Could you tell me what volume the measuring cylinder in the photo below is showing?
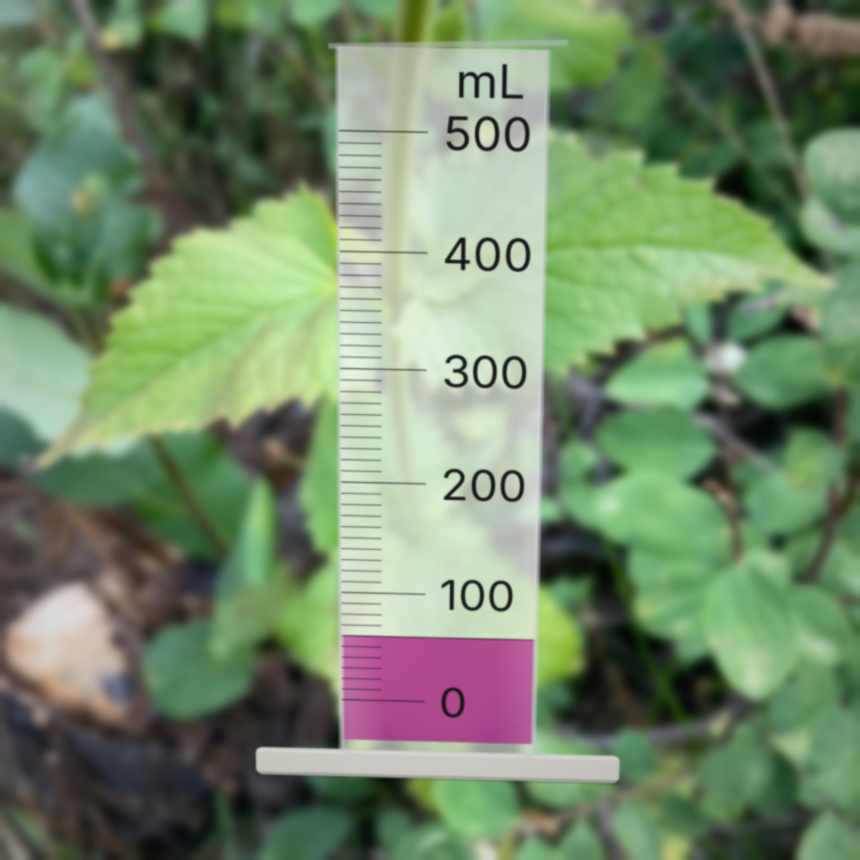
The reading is 60 mL
